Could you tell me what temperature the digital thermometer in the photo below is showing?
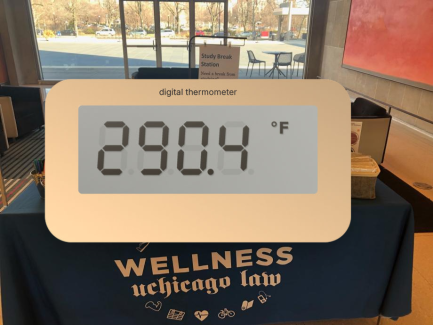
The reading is 290.4 °F
